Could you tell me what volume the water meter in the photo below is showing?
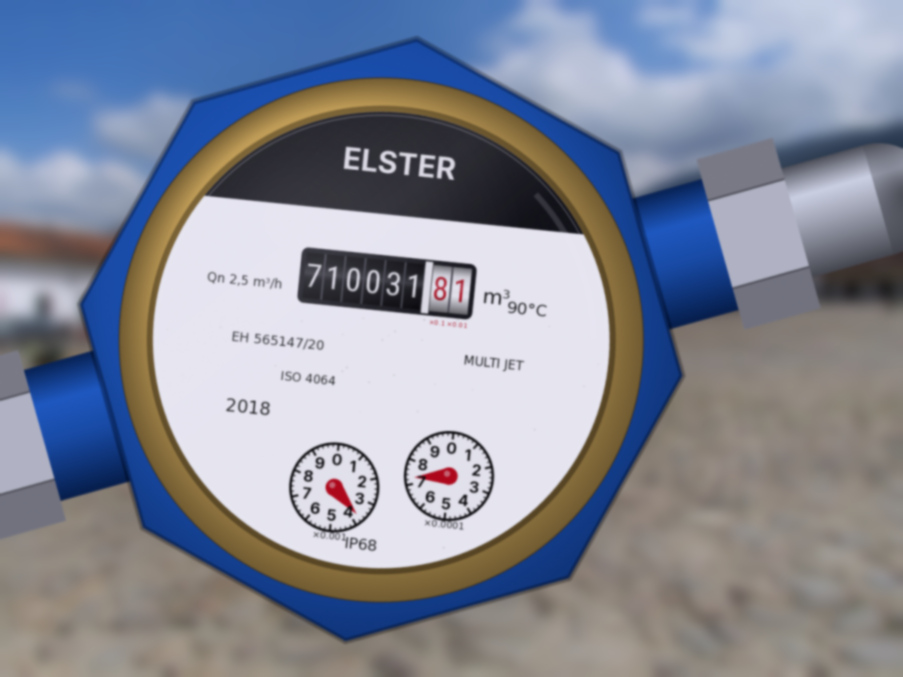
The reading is 710031.8137 m³
